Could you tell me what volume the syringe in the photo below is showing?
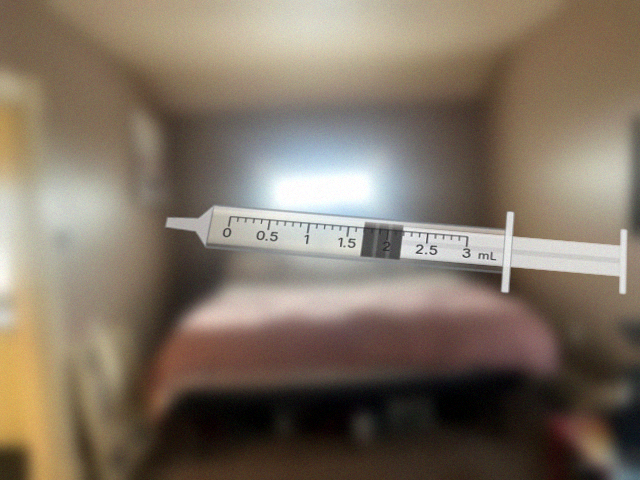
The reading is 1.7 mL
